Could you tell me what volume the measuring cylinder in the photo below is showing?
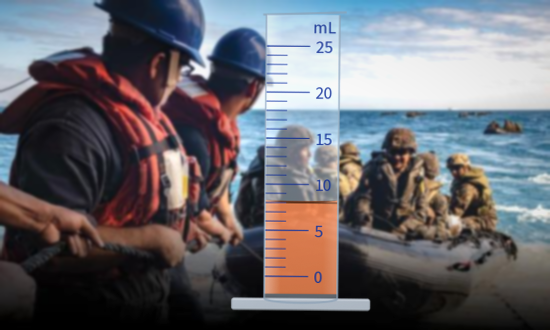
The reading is 8 mL
